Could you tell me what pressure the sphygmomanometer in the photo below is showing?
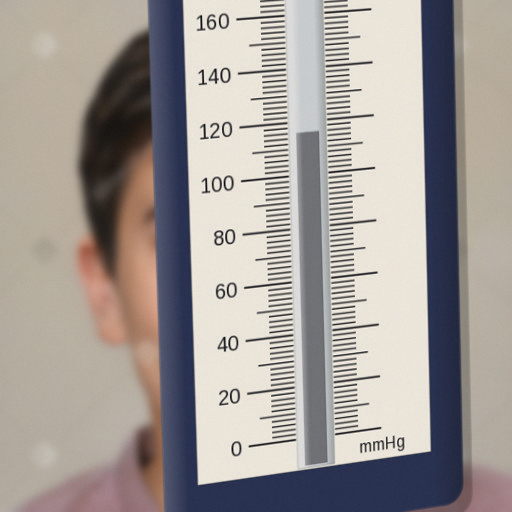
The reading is 116 mmHg
